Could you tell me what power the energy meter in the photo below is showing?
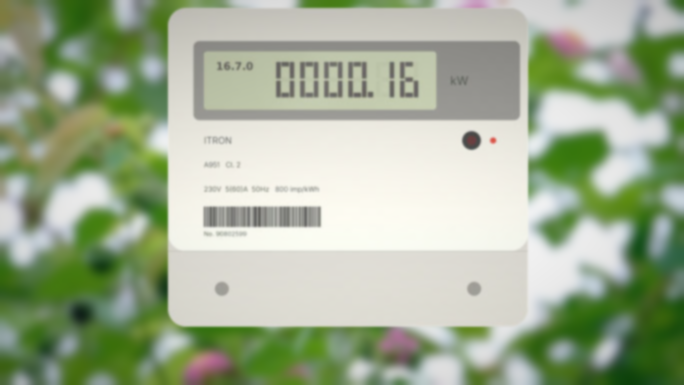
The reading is 0.16 kW
